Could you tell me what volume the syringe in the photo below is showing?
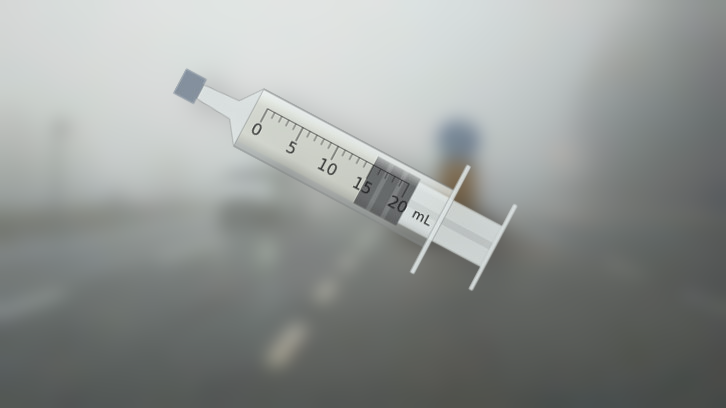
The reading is 15 mL
